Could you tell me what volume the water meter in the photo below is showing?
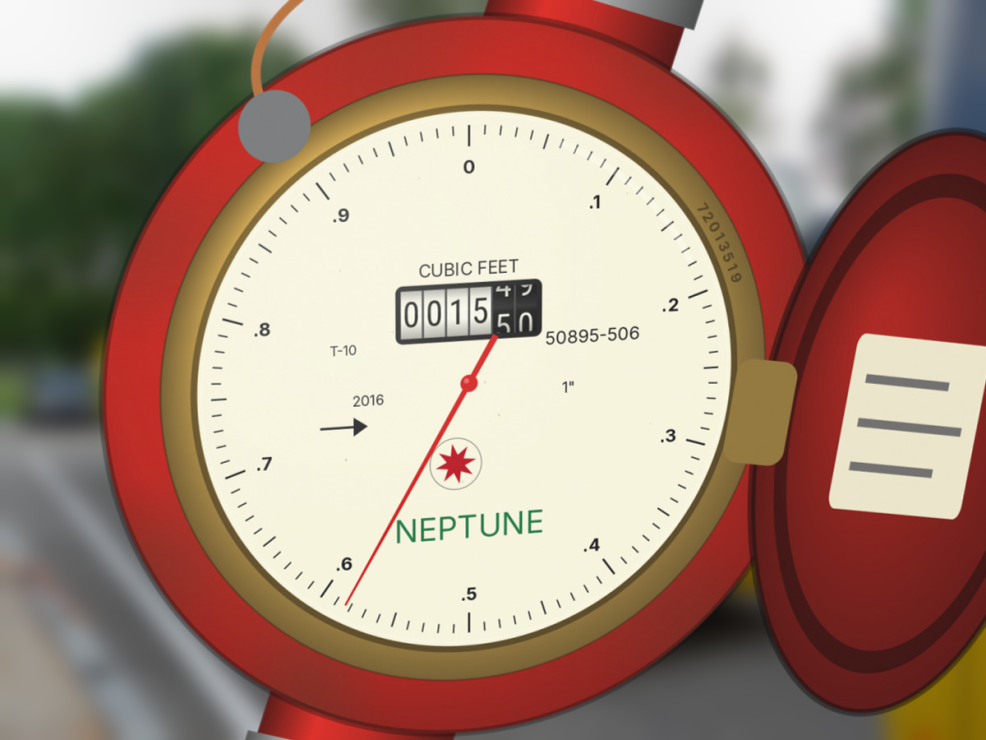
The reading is 1549.58 ft³
